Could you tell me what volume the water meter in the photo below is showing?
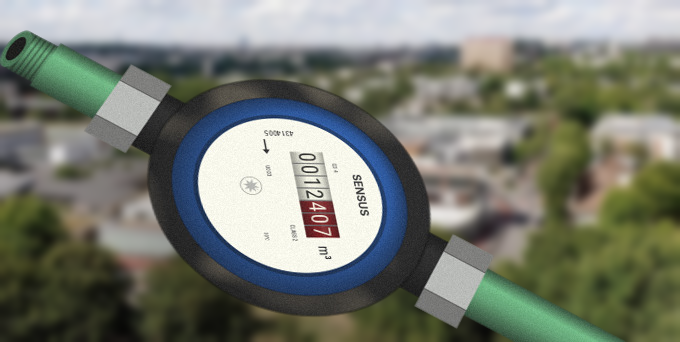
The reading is 12.407 m³
